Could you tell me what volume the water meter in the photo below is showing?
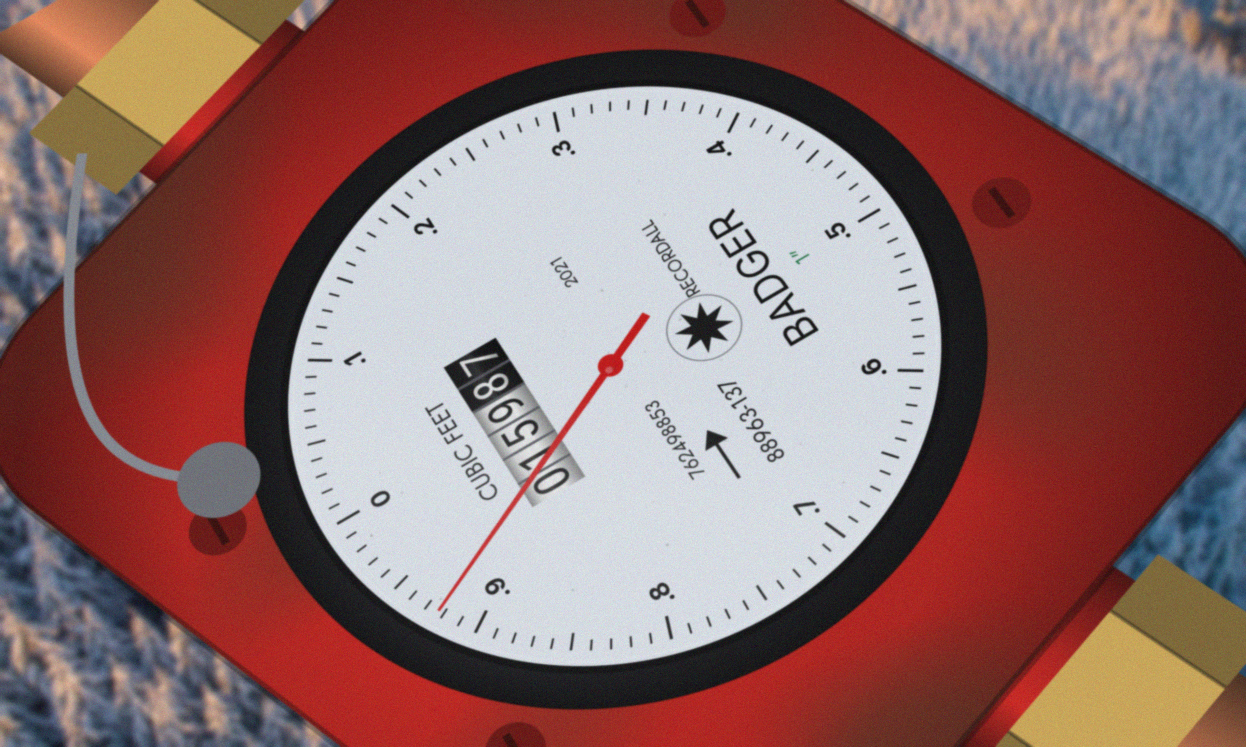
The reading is 15986.92 ft³
